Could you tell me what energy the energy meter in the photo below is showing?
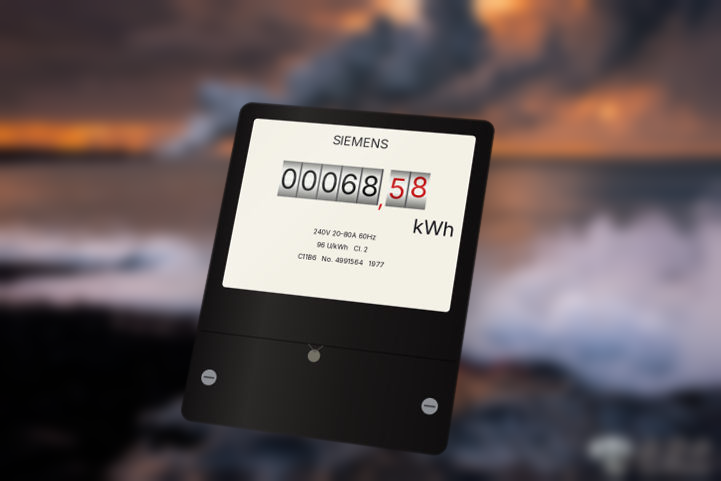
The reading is 68.58 kWh
